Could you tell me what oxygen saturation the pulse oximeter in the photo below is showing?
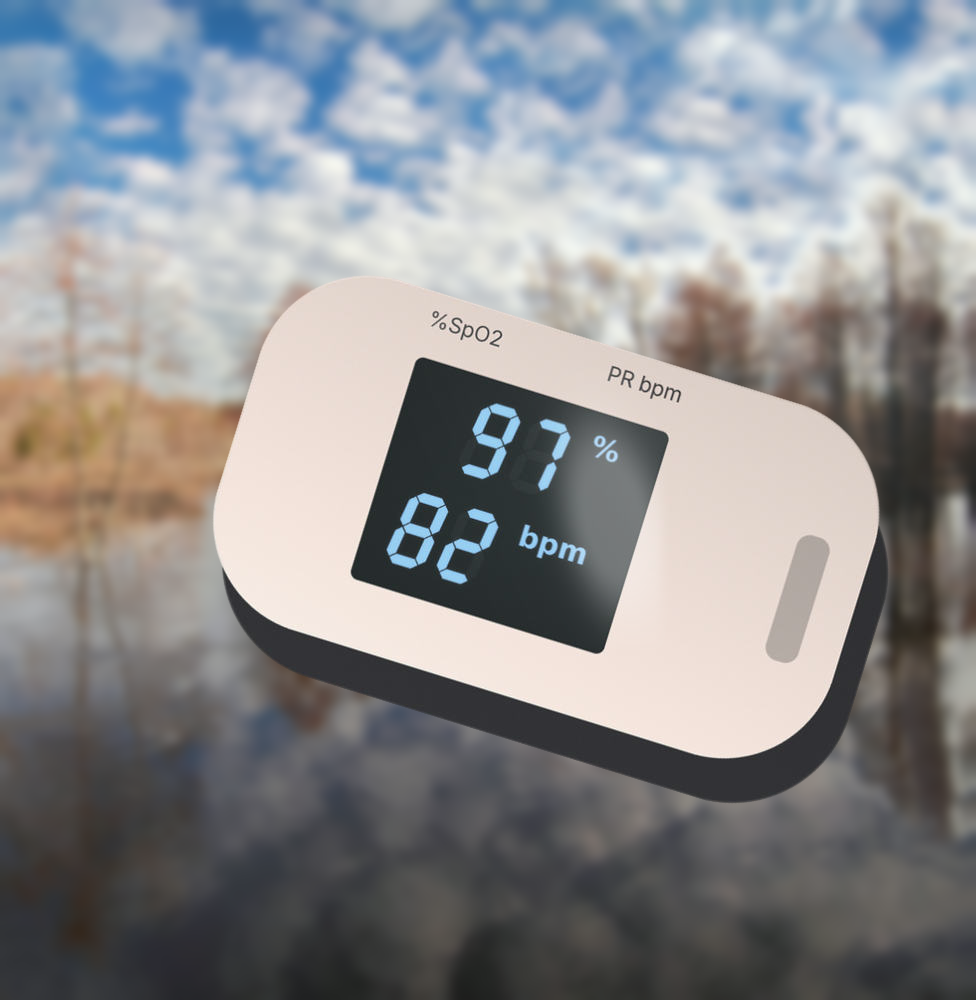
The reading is 97 %
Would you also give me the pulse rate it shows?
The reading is 82 bpm
